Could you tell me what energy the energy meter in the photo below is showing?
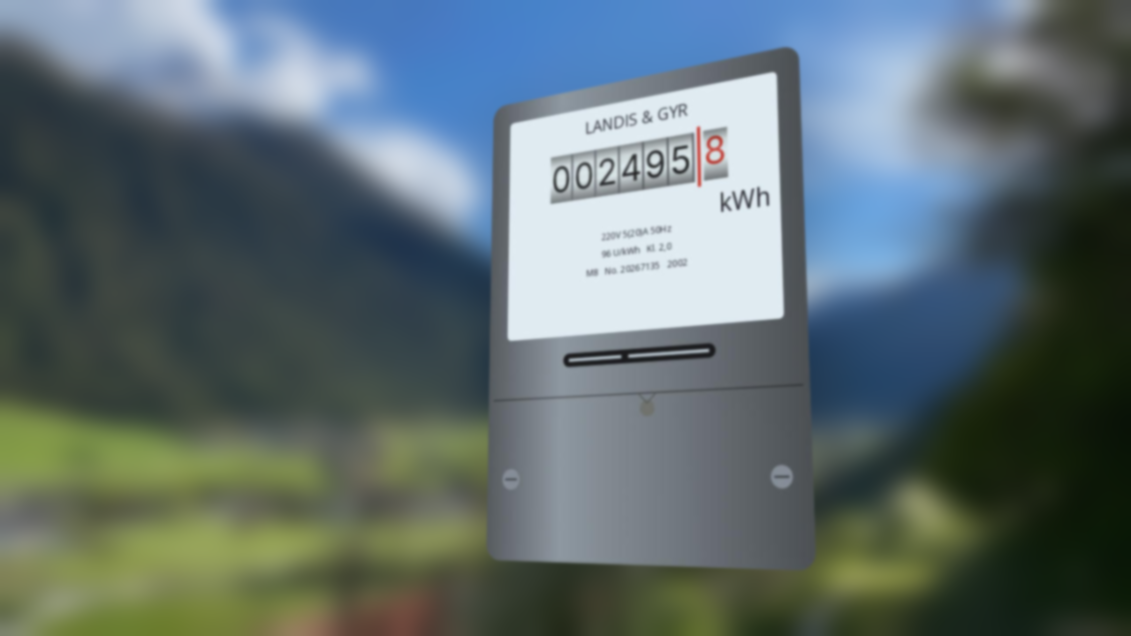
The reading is 2495.8 kWh
